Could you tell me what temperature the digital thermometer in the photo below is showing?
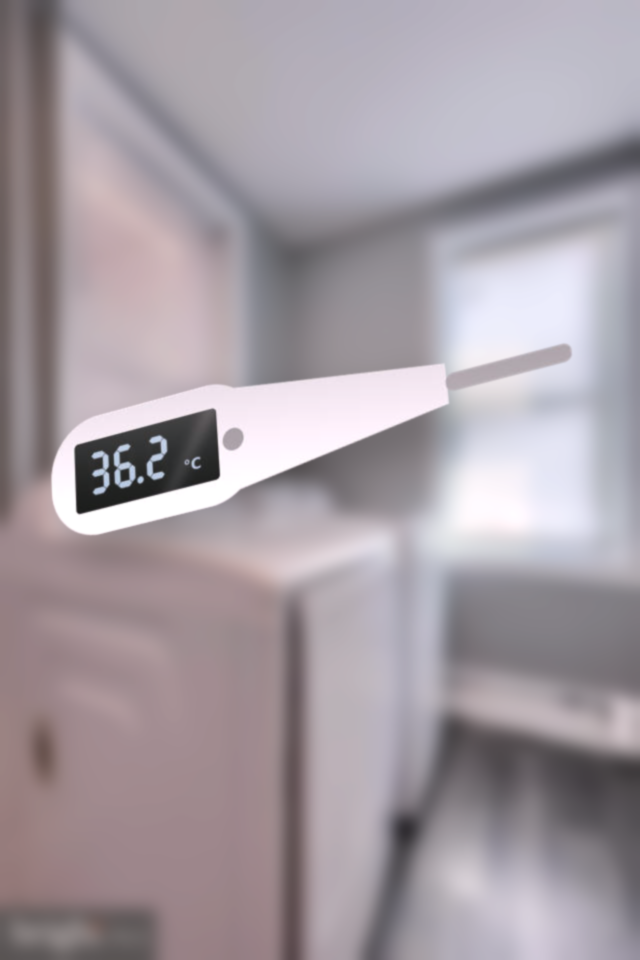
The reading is 36.2 °C
